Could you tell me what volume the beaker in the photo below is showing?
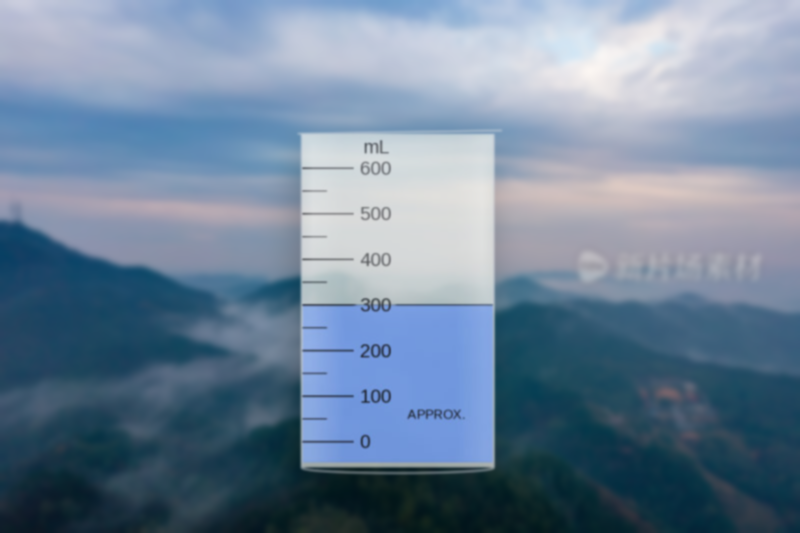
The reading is 300 mL
